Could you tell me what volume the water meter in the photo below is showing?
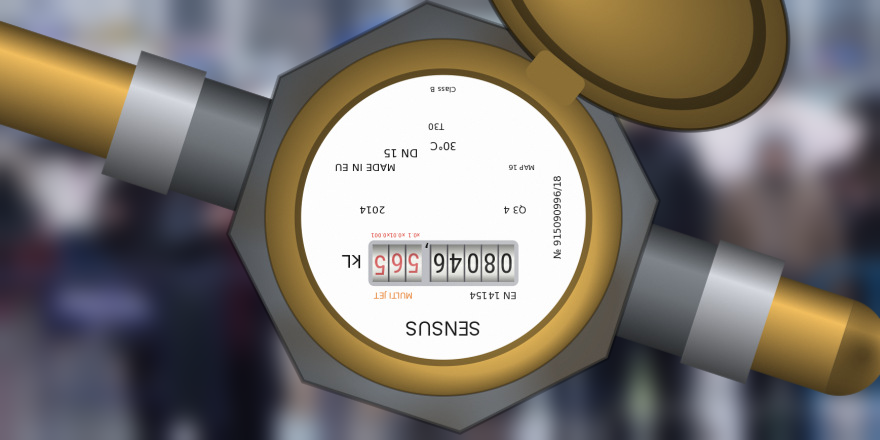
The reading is 8046.565 kL
